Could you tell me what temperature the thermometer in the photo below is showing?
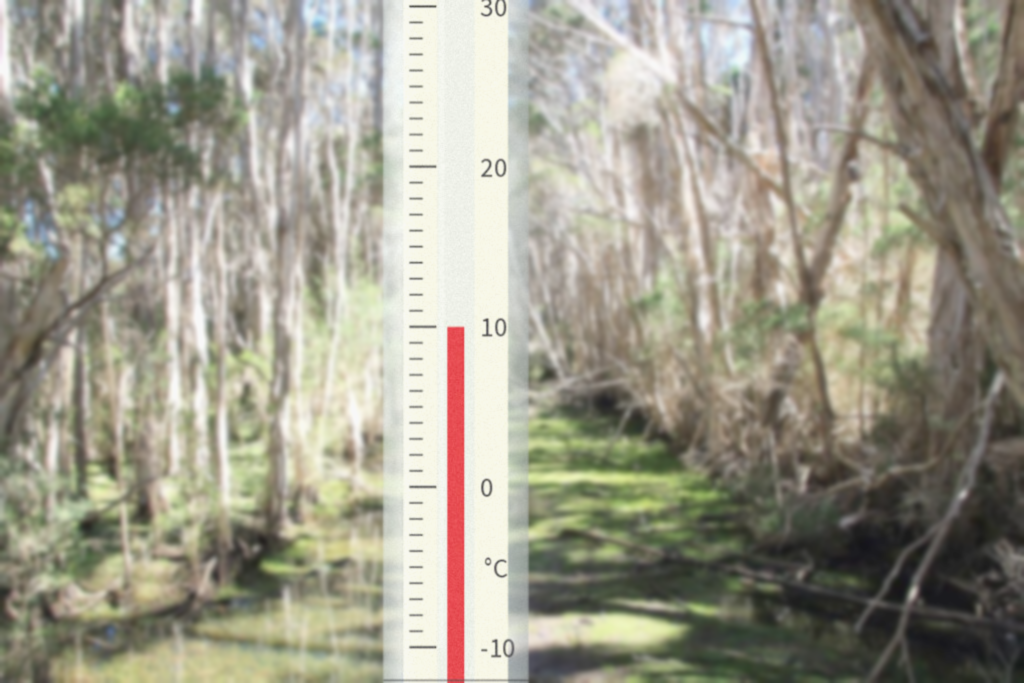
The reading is 10 °C
